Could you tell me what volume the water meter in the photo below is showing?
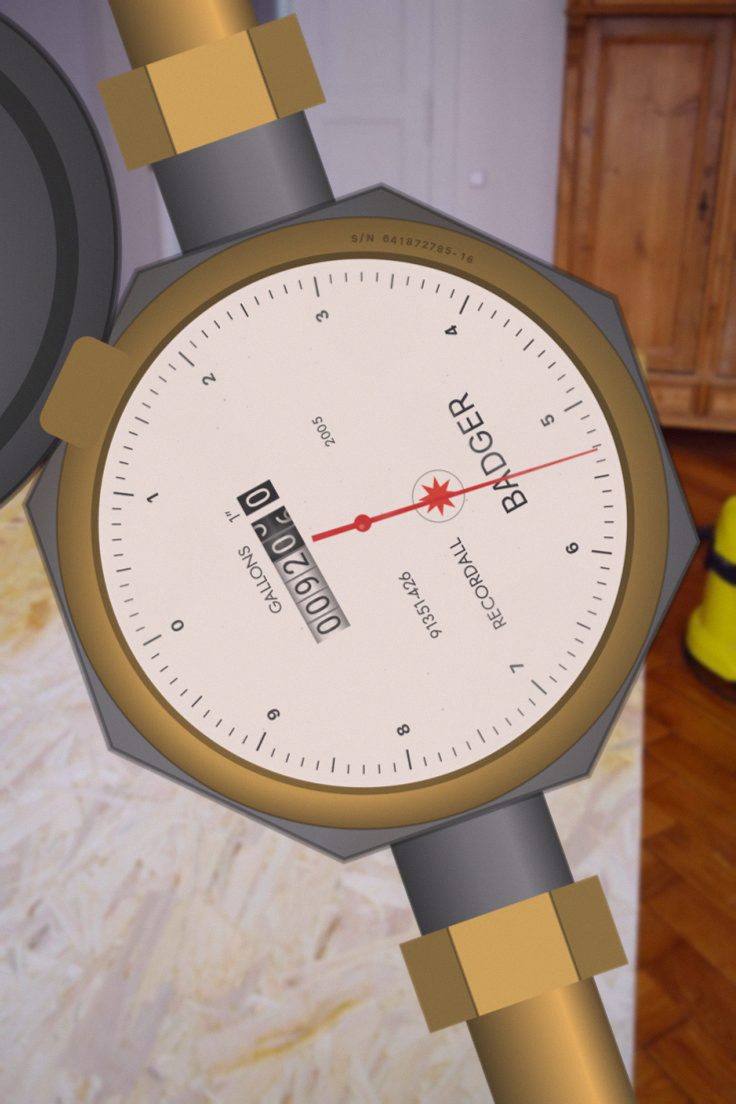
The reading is 92055.3 gal
